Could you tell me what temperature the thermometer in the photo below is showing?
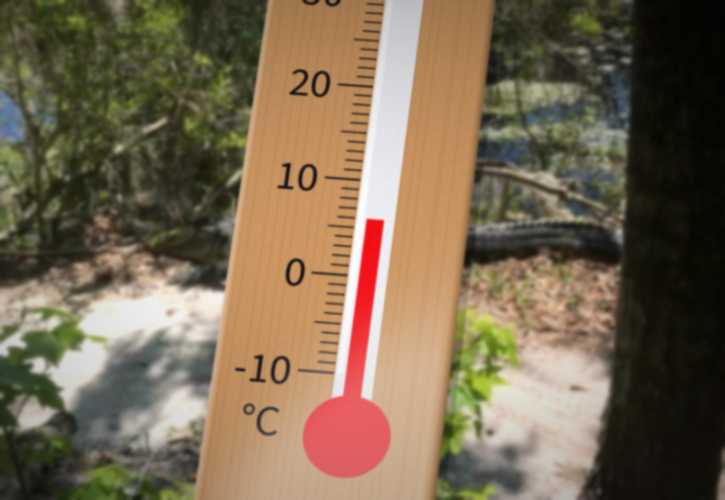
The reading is 6 °C
